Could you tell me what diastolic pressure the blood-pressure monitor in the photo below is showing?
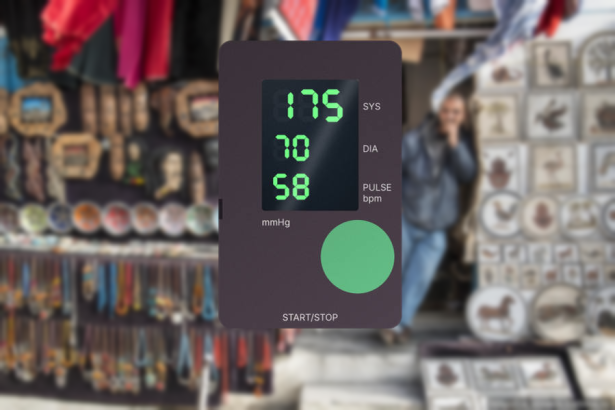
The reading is 70 mmHg
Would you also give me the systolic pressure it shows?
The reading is 175 mmHg
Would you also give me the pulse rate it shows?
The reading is 58 bpm
